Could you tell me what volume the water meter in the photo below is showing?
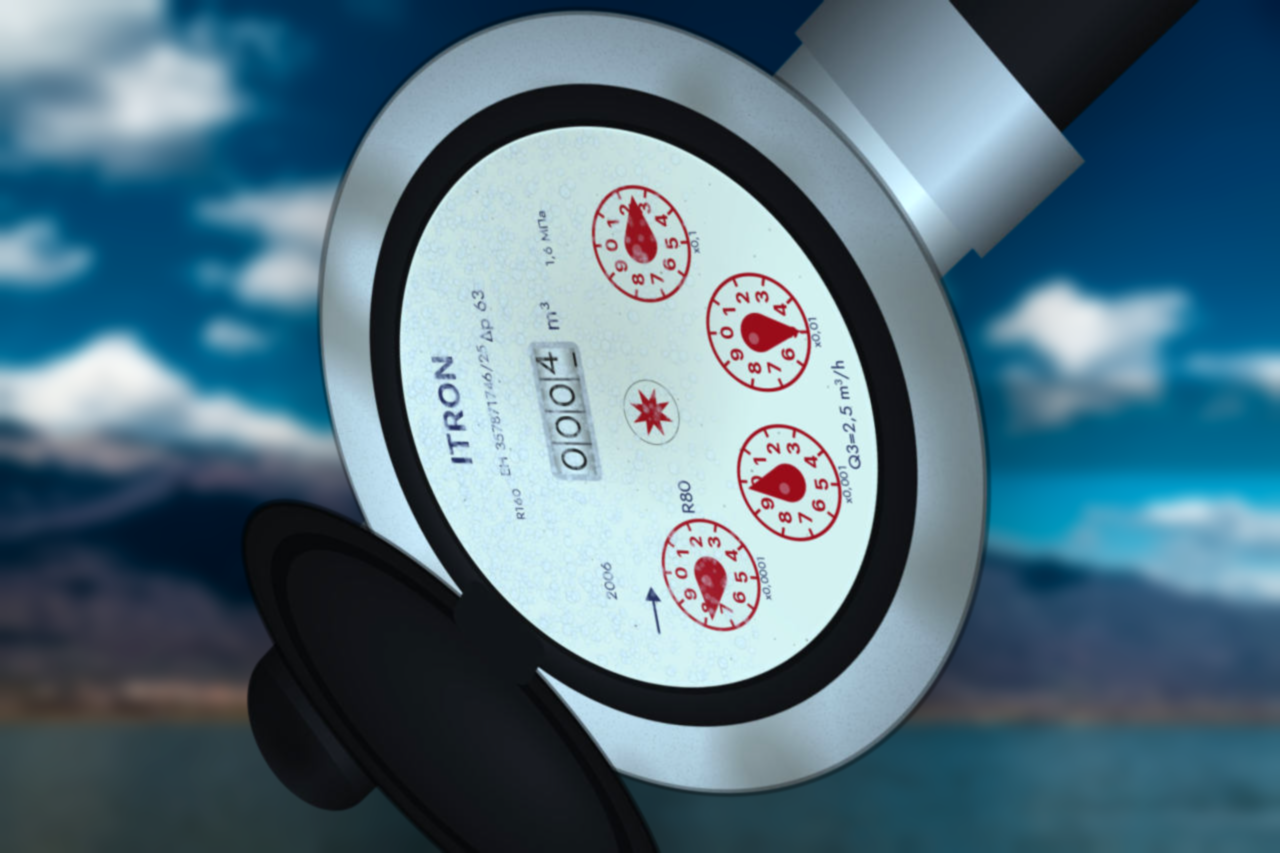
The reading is 4.2497 m³
